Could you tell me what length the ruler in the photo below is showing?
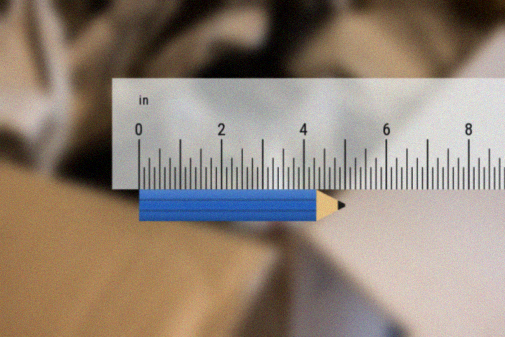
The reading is 5 in
